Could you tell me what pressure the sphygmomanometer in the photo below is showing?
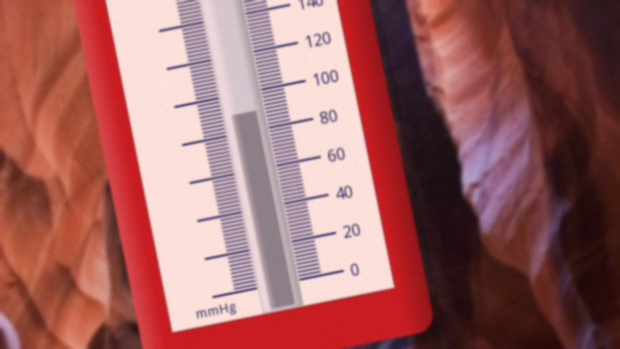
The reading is 90 mmHg
